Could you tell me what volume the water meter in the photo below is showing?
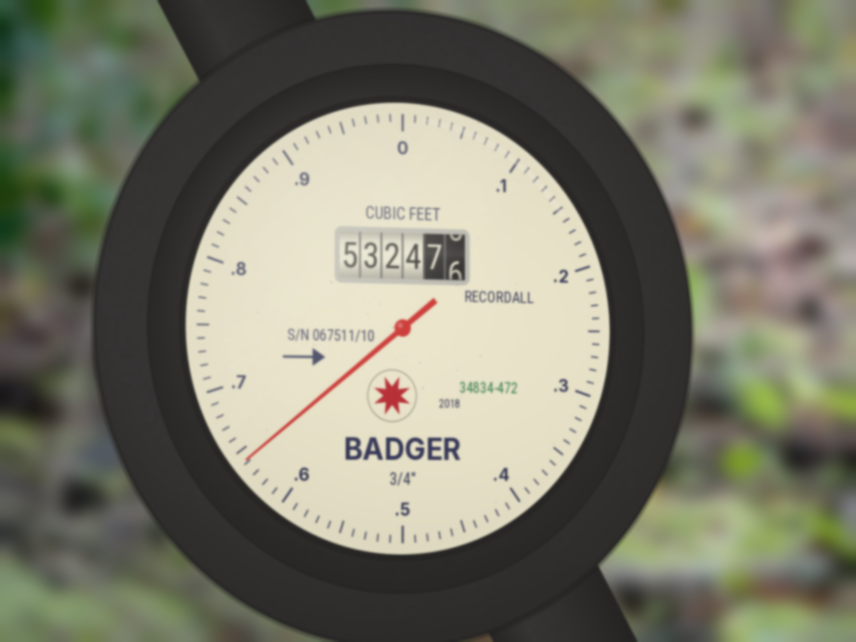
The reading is 532475.64 ft³
